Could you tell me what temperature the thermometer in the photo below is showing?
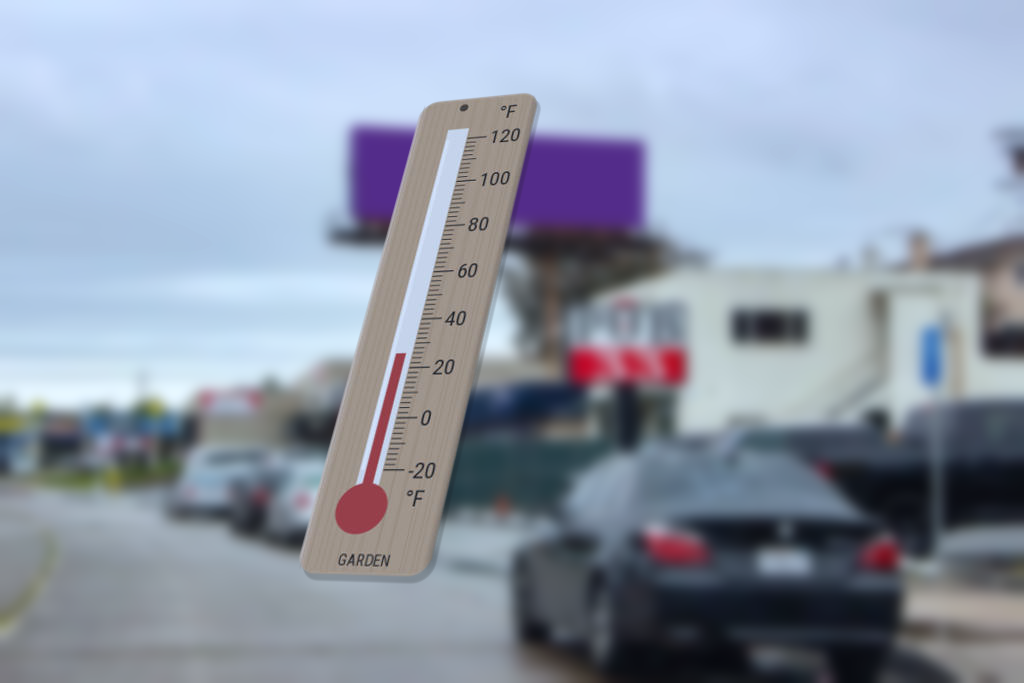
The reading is 26 °F
